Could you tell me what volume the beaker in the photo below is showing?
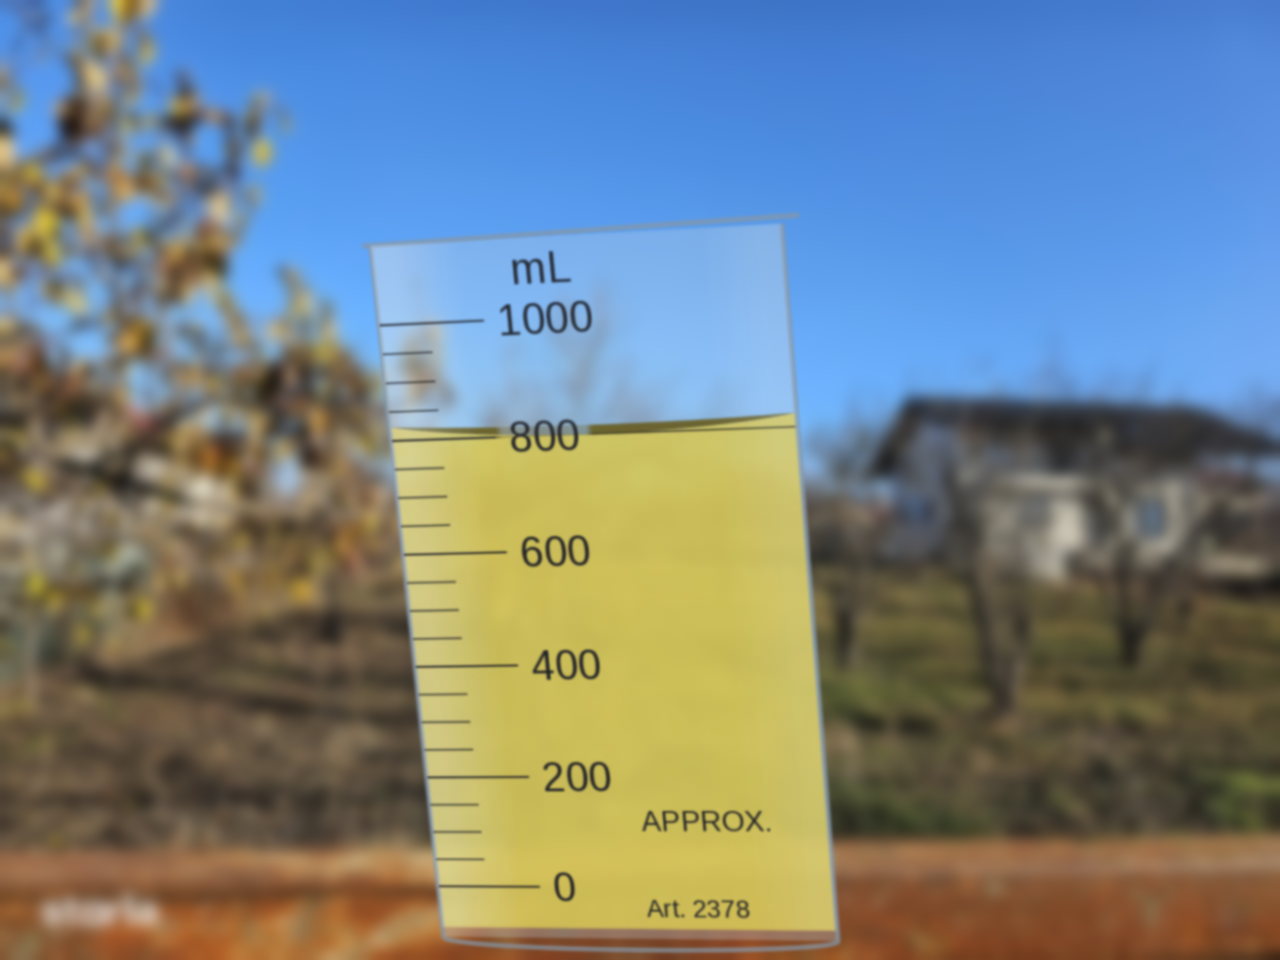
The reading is 800 mL
